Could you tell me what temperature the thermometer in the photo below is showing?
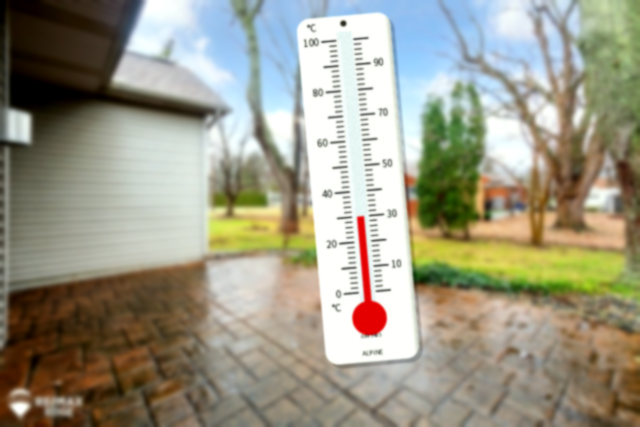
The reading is 30 °C
